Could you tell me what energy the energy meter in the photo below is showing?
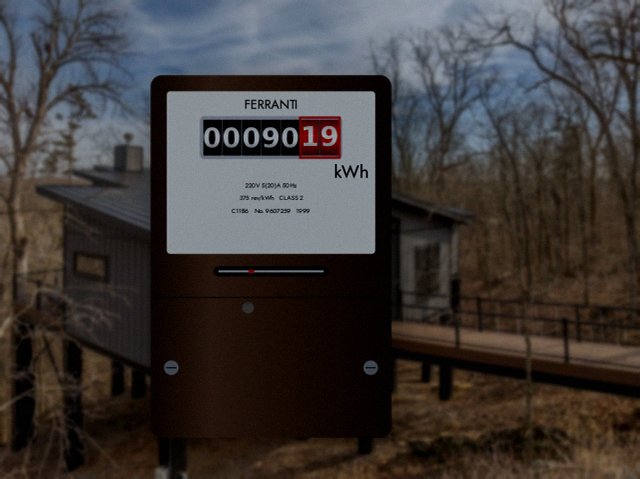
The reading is 90.19 kWh
